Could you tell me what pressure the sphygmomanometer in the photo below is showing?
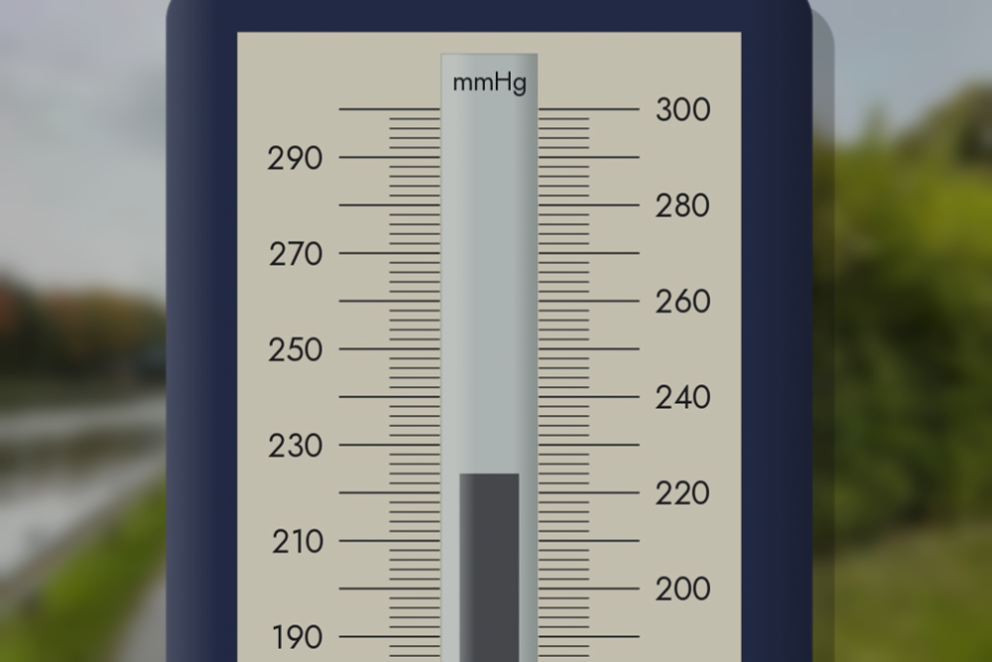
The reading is 224 mmHg
